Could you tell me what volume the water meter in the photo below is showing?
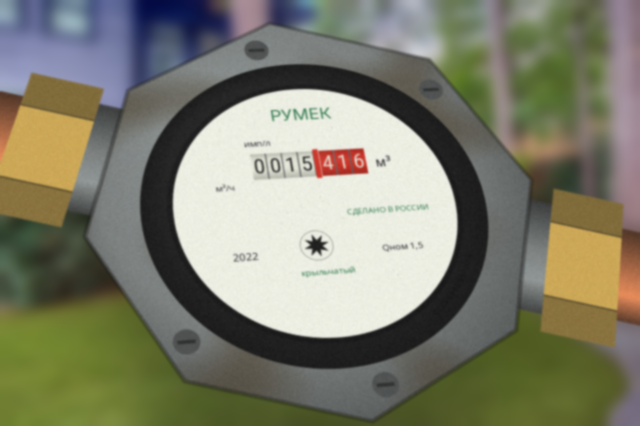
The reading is 15.416 m³
